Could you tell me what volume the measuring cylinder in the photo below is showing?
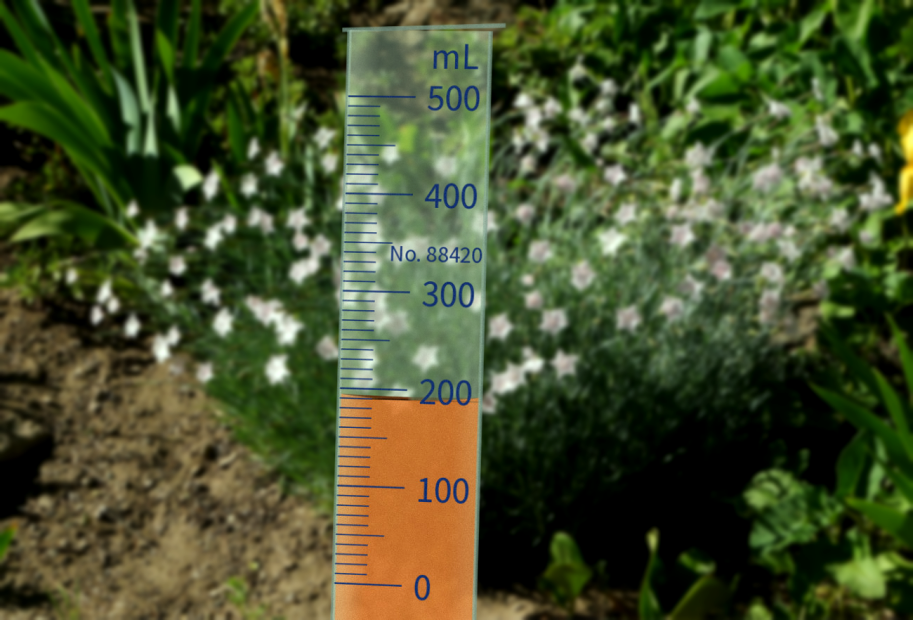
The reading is 190 mL
